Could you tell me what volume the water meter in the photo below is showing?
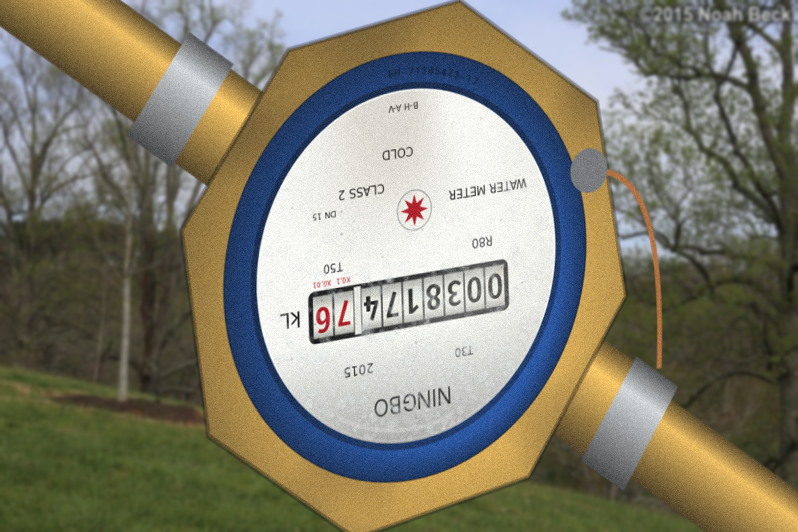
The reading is 38174.76 kL
